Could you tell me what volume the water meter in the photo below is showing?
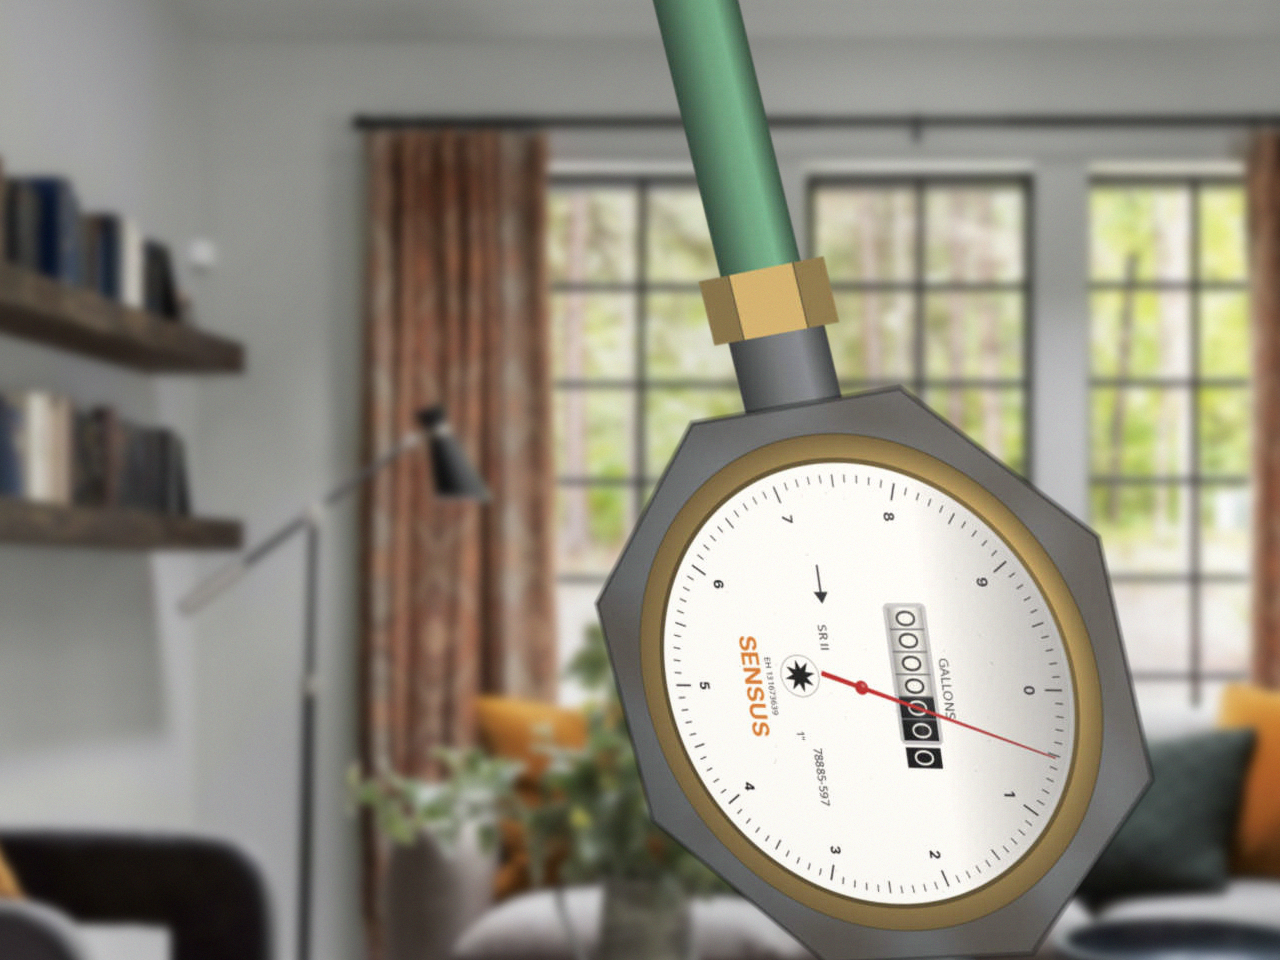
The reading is 0.5 gal
